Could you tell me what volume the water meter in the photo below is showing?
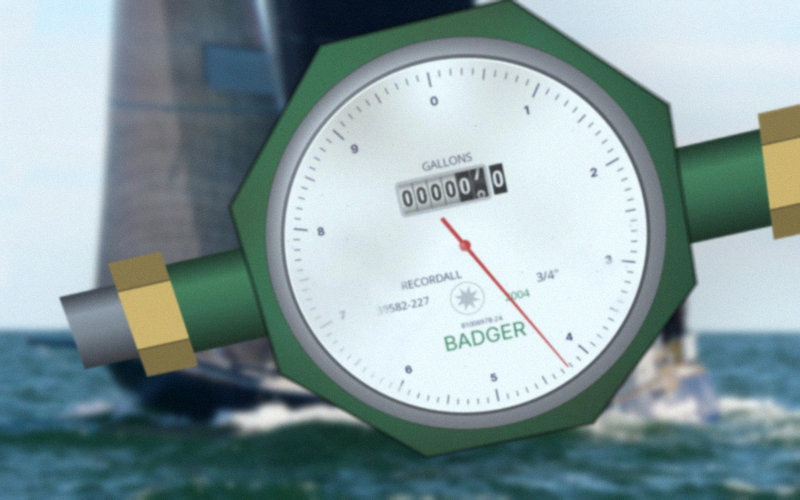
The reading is 74.2 gal
